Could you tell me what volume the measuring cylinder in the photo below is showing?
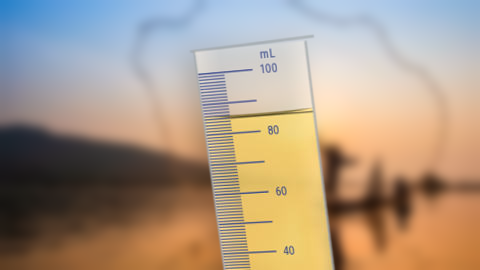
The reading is 85 mL
